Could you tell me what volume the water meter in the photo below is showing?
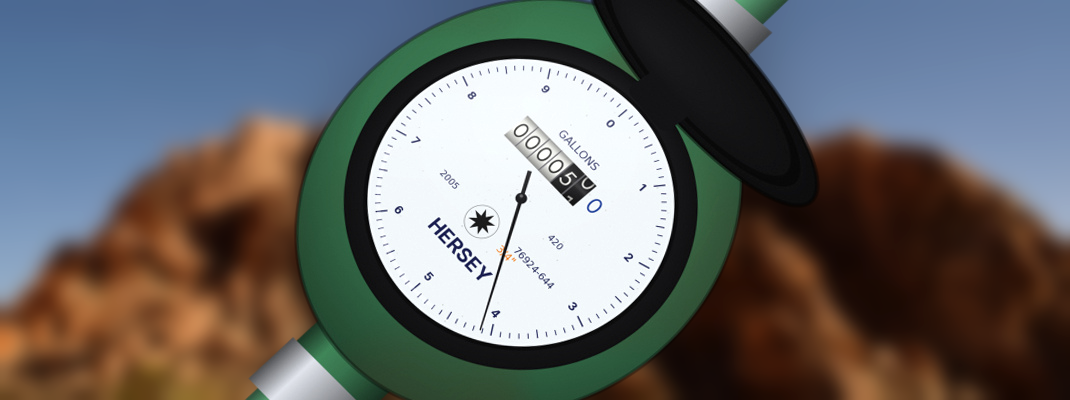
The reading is 504.1 gal
